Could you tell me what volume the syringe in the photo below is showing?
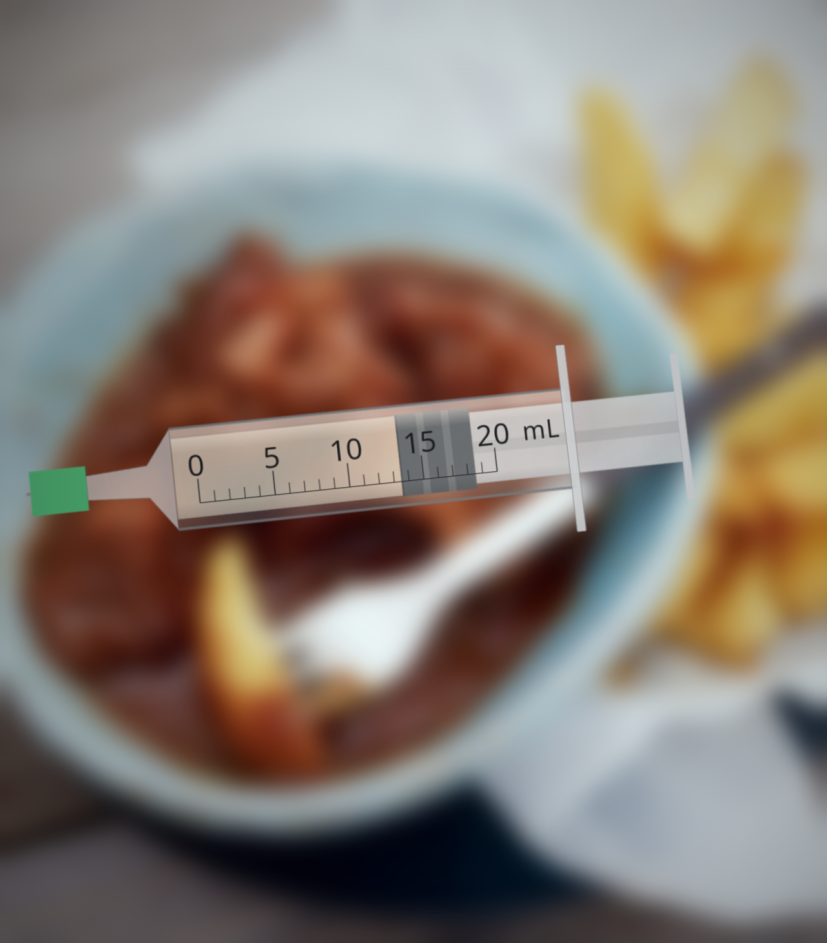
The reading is 13.5 mL
